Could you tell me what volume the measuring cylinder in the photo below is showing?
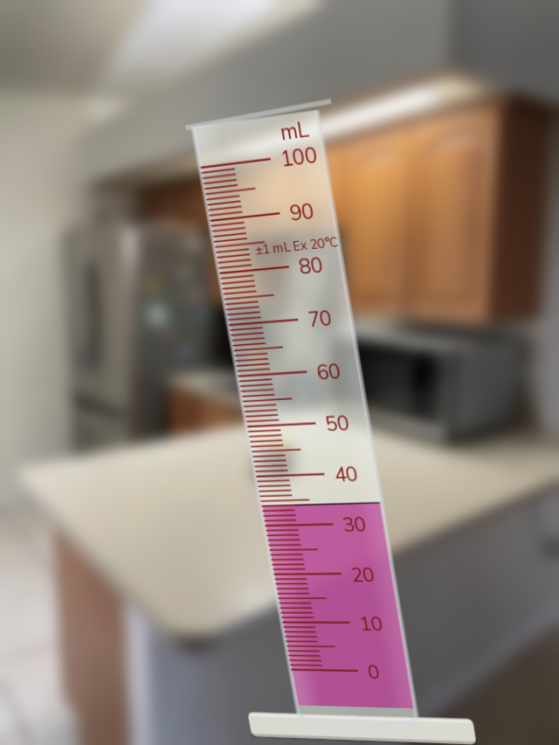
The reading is 34 mL
